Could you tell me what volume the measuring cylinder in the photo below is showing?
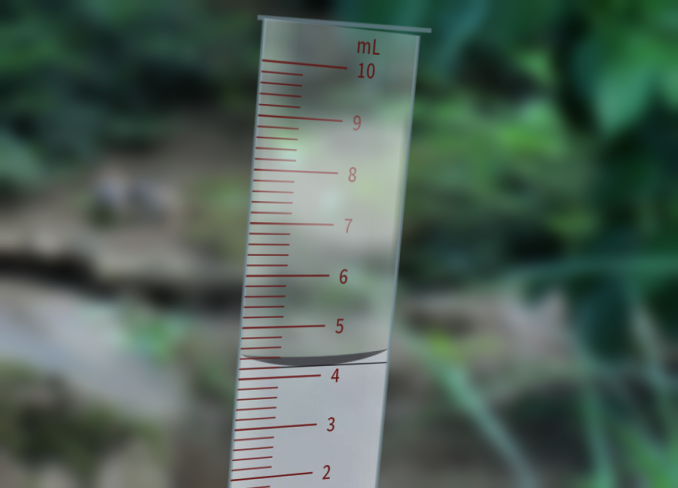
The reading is 4.2 mL
